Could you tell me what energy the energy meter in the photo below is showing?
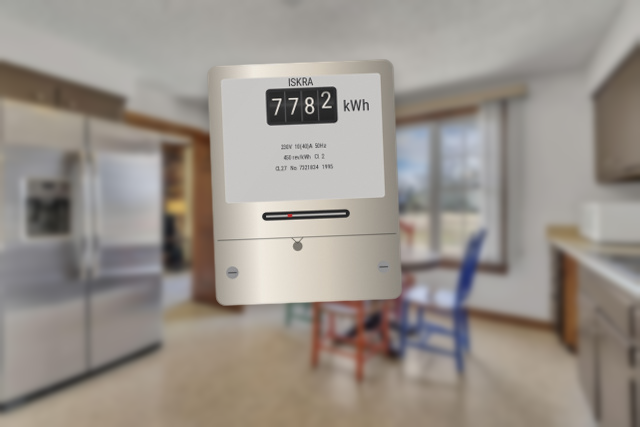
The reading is 7782 kWh
